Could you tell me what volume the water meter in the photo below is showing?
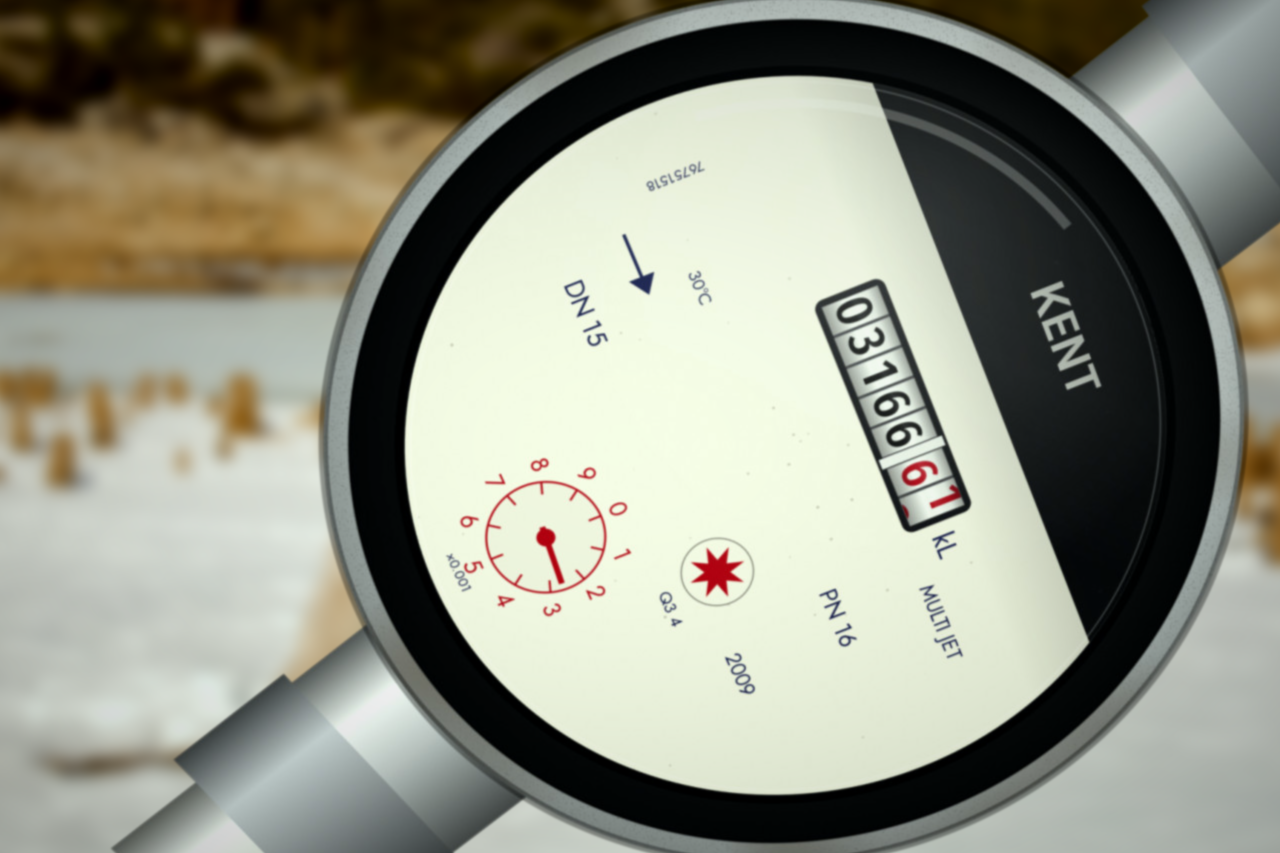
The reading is 3166.612 kL
